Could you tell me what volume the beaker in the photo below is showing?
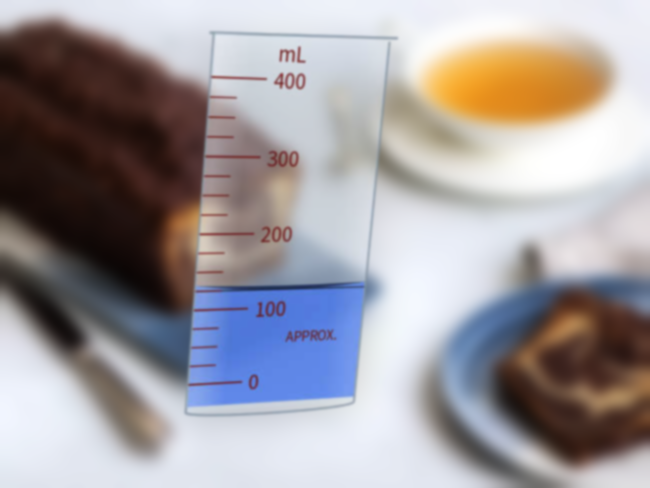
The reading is 125 mL
